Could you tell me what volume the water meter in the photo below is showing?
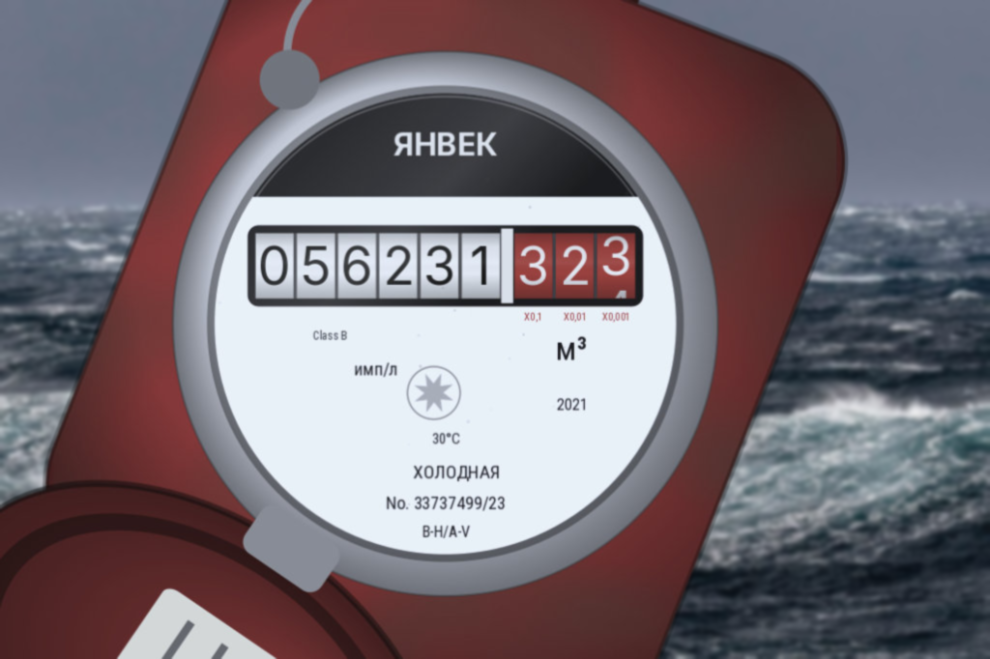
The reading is 56231.323 m³
